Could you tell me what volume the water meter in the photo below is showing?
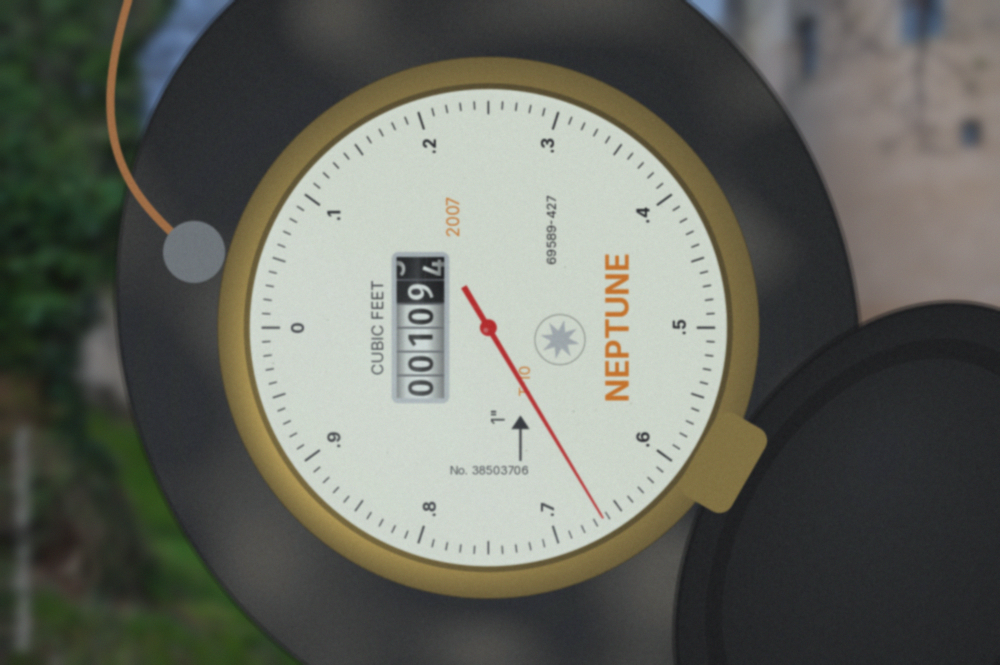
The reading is 1093.66 ft³
